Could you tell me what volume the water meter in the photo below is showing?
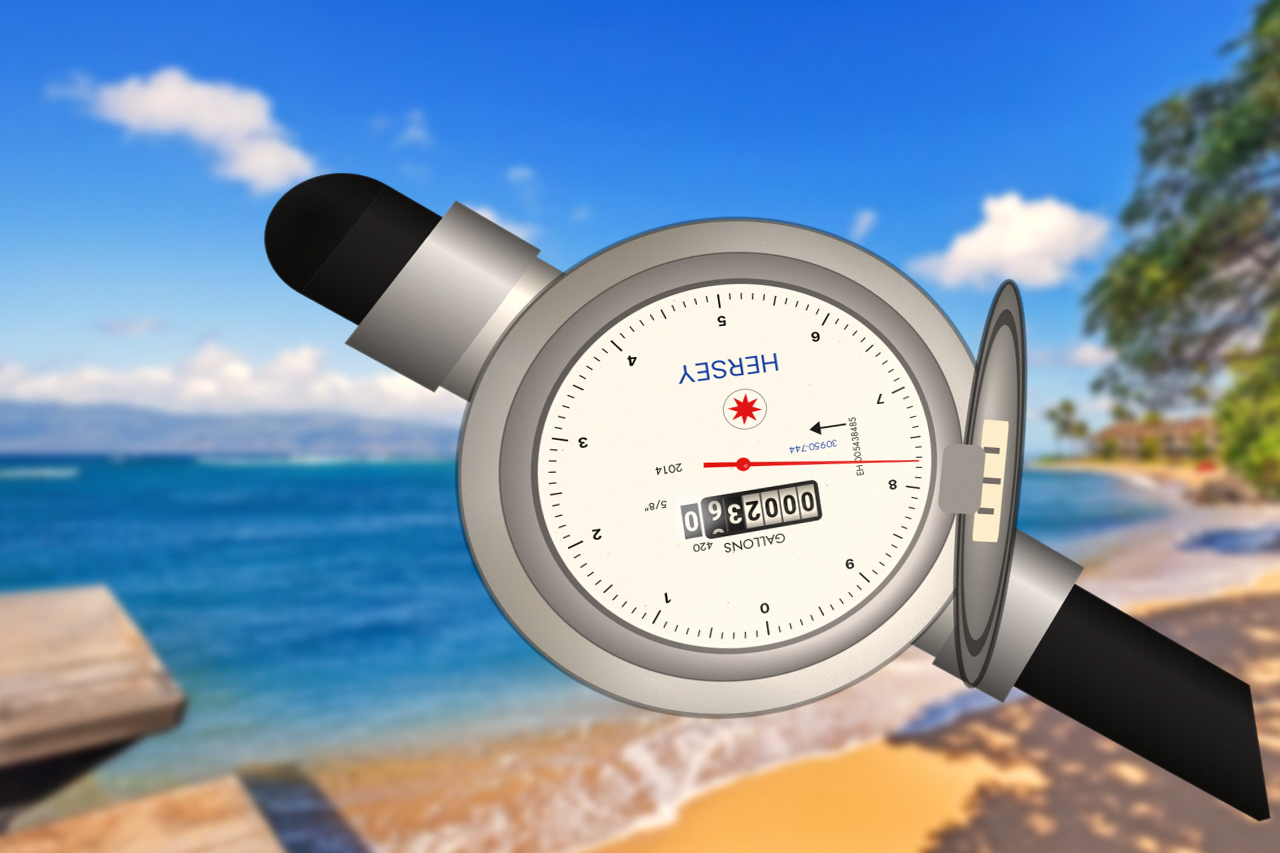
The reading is 2357.7 gal
